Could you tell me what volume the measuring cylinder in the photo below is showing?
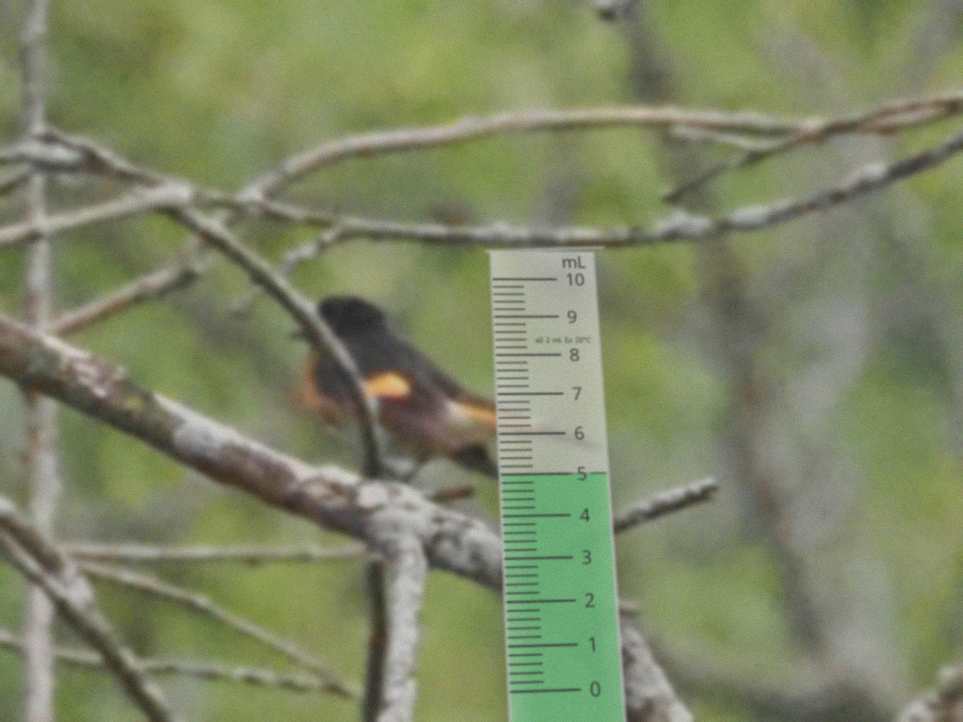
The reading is 5 mL
